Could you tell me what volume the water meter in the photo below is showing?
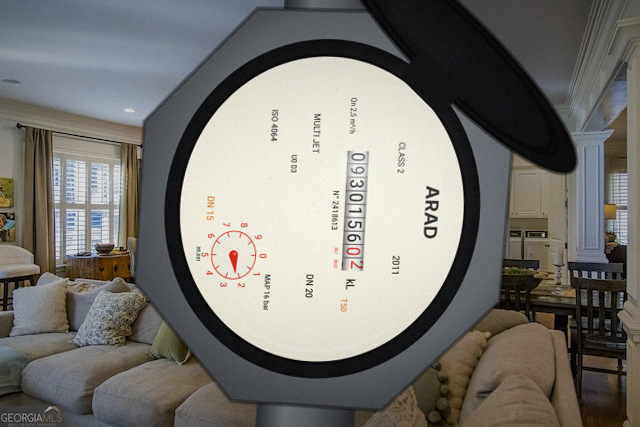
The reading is 930156.022 kL
